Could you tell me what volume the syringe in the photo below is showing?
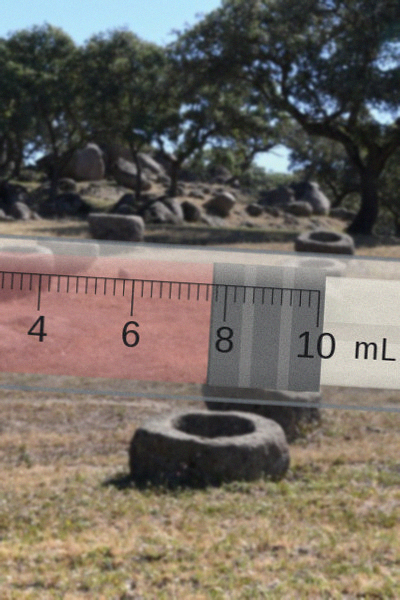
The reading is 7.7 mL
